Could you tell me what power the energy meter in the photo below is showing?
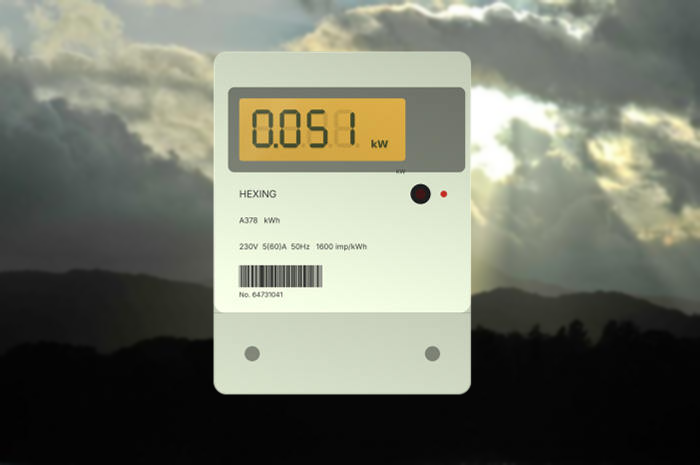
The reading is 0.051 kW
